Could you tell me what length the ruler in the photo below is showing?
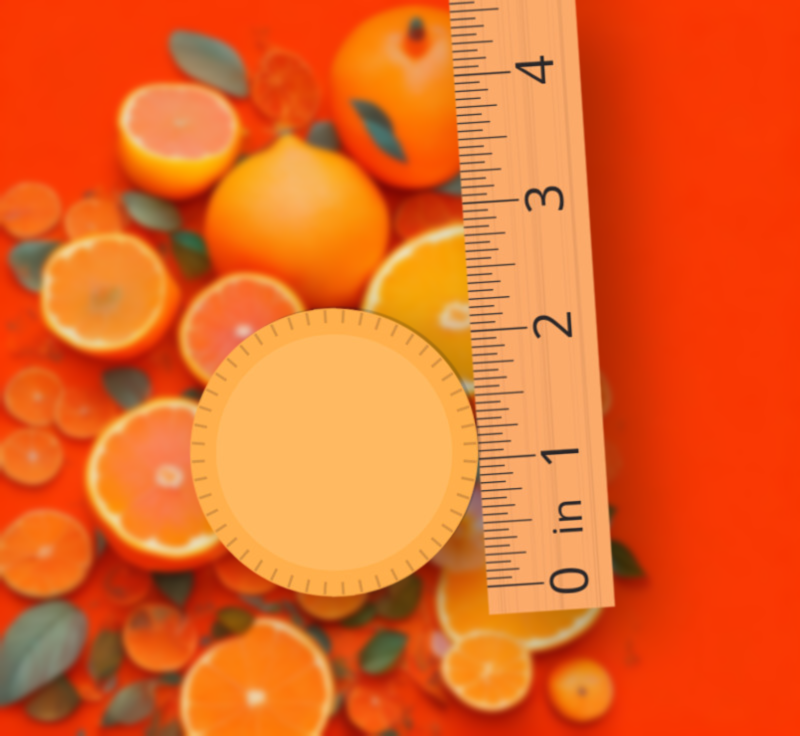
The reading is 2.25 in
